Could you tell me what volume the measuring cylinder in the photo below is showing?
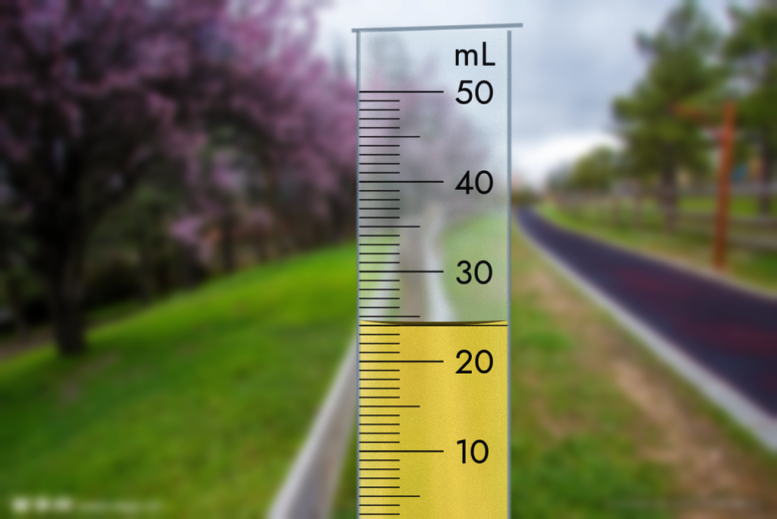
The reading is 24 mL
